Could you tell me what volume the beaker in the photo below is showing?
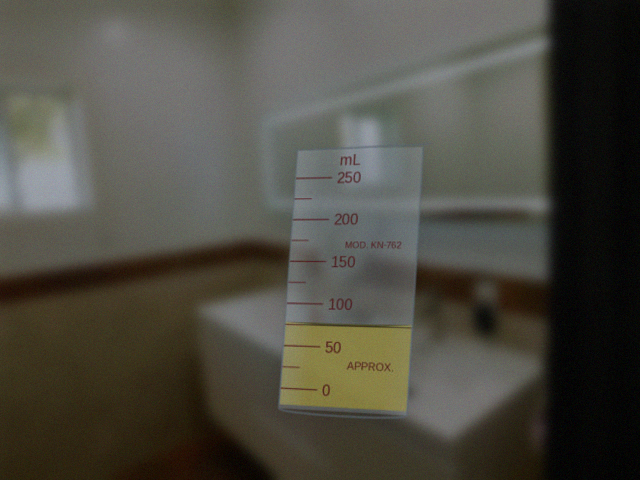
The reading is 75 mL
